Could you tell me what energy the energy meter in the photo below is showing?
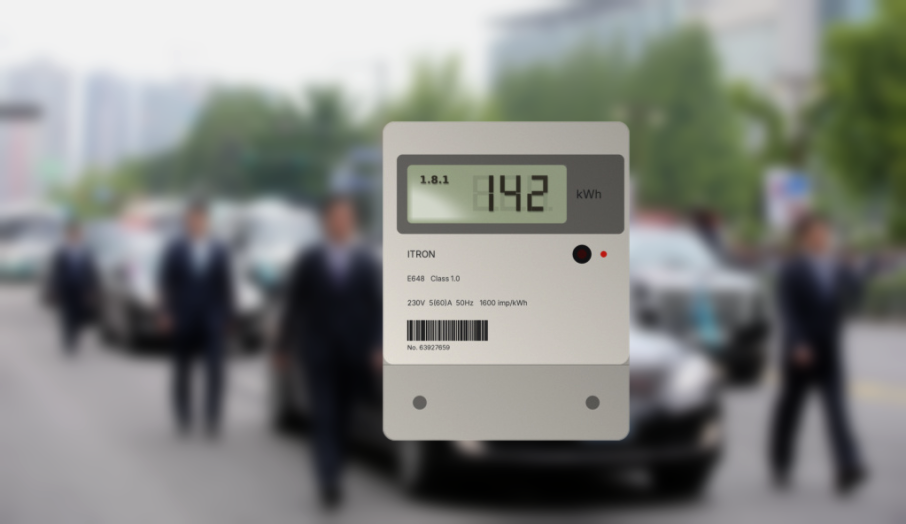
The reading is 142 kWh
